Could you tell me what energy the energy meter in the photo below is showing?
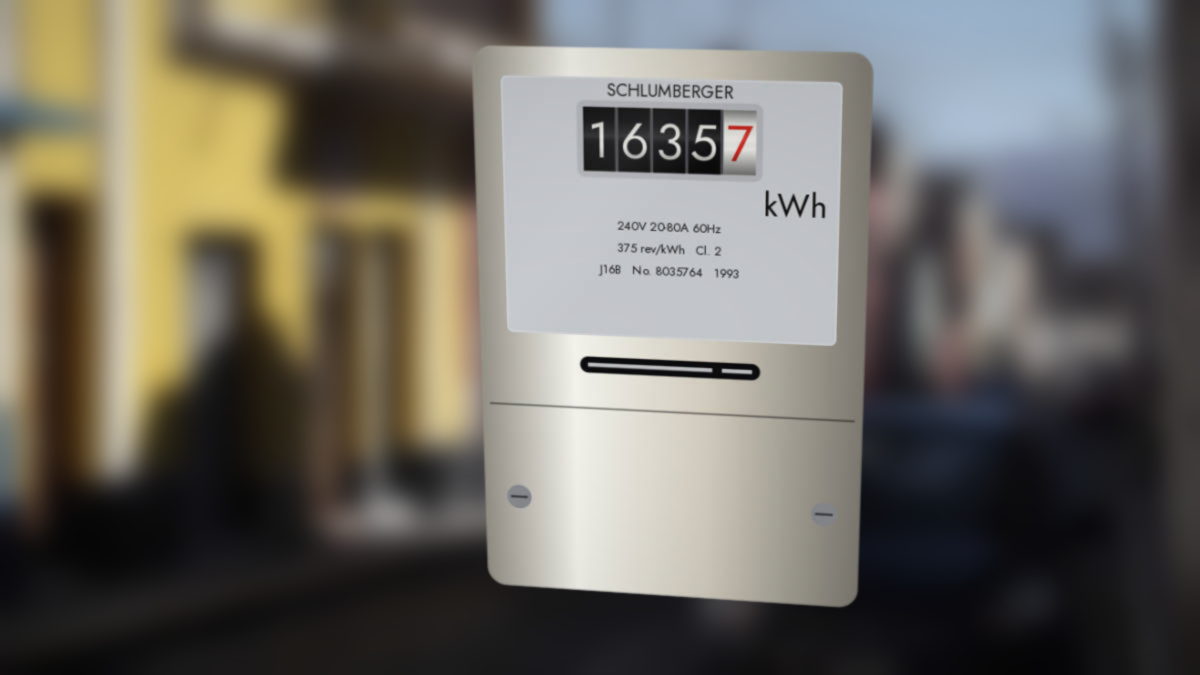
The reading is 1635.7 kWh
